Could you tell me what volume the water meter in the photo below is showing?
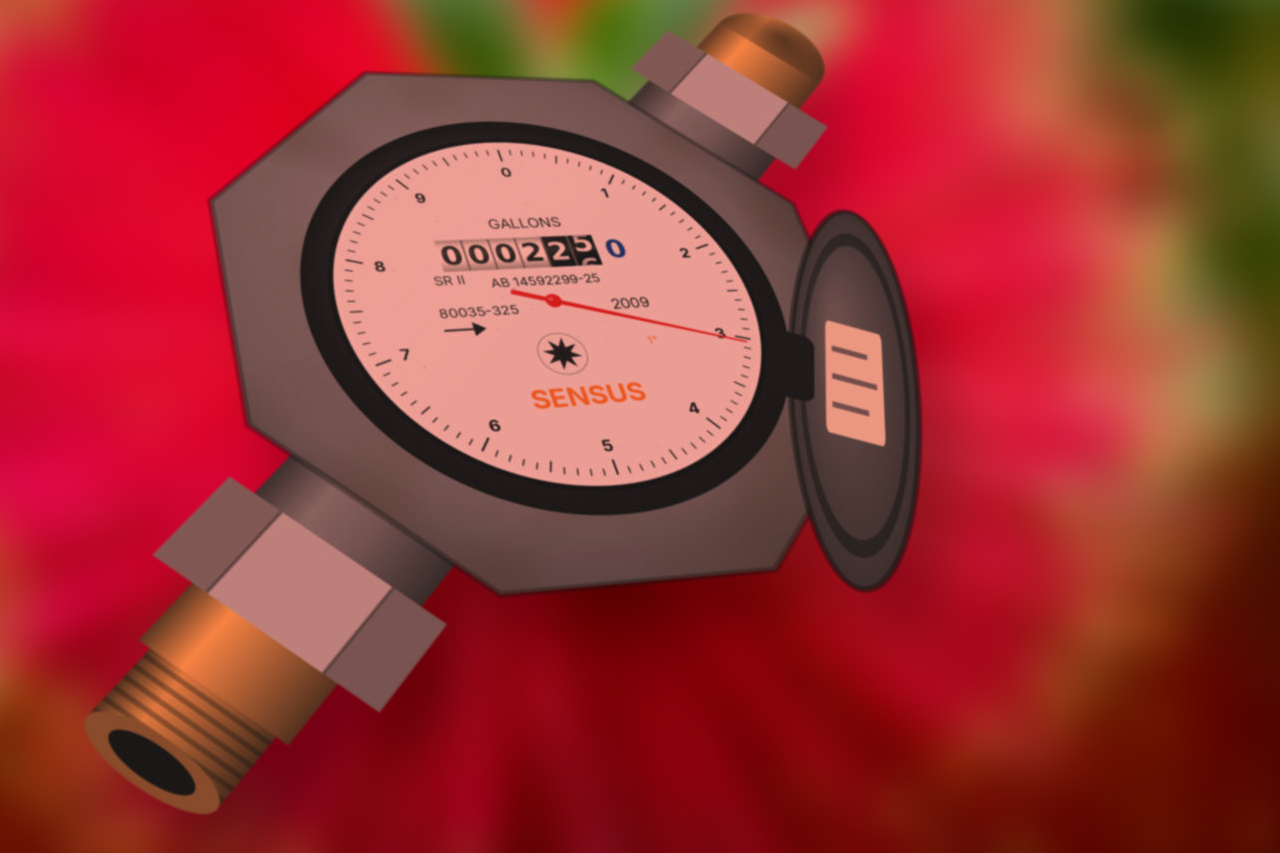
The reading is 2253.0 gal
